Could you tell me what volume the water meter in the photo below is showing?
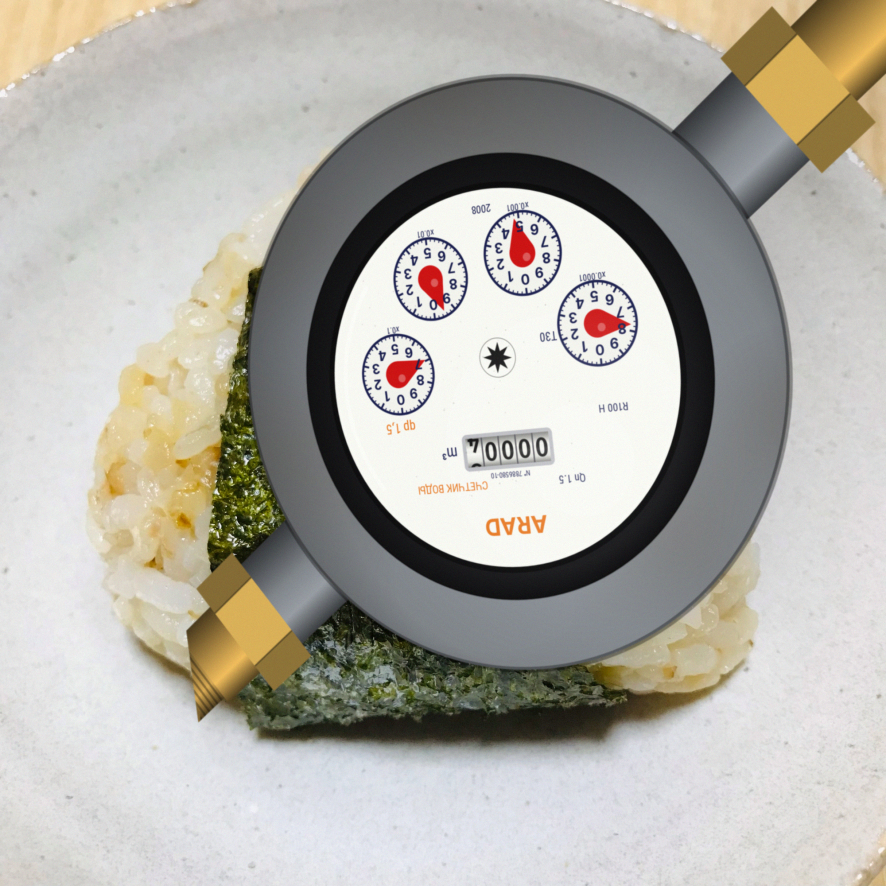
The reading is 3.6947 m³
